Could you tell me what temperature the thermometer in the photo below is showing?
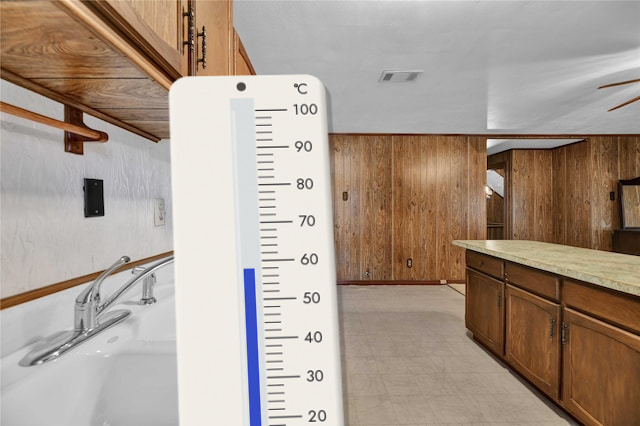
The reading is 58 °C
